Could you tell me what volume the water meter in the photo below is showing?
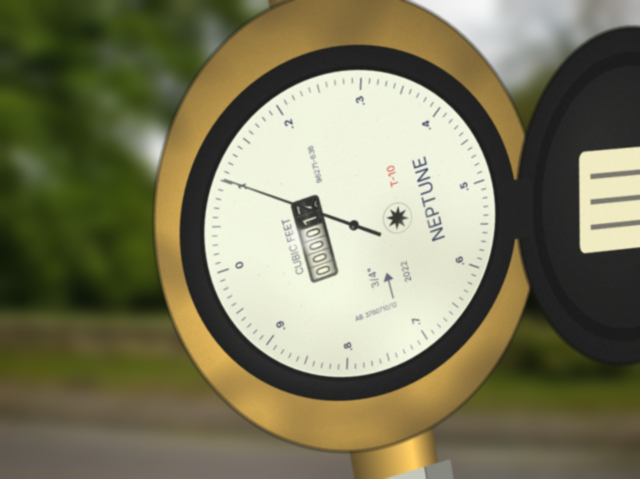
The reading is 17.10 ft³
